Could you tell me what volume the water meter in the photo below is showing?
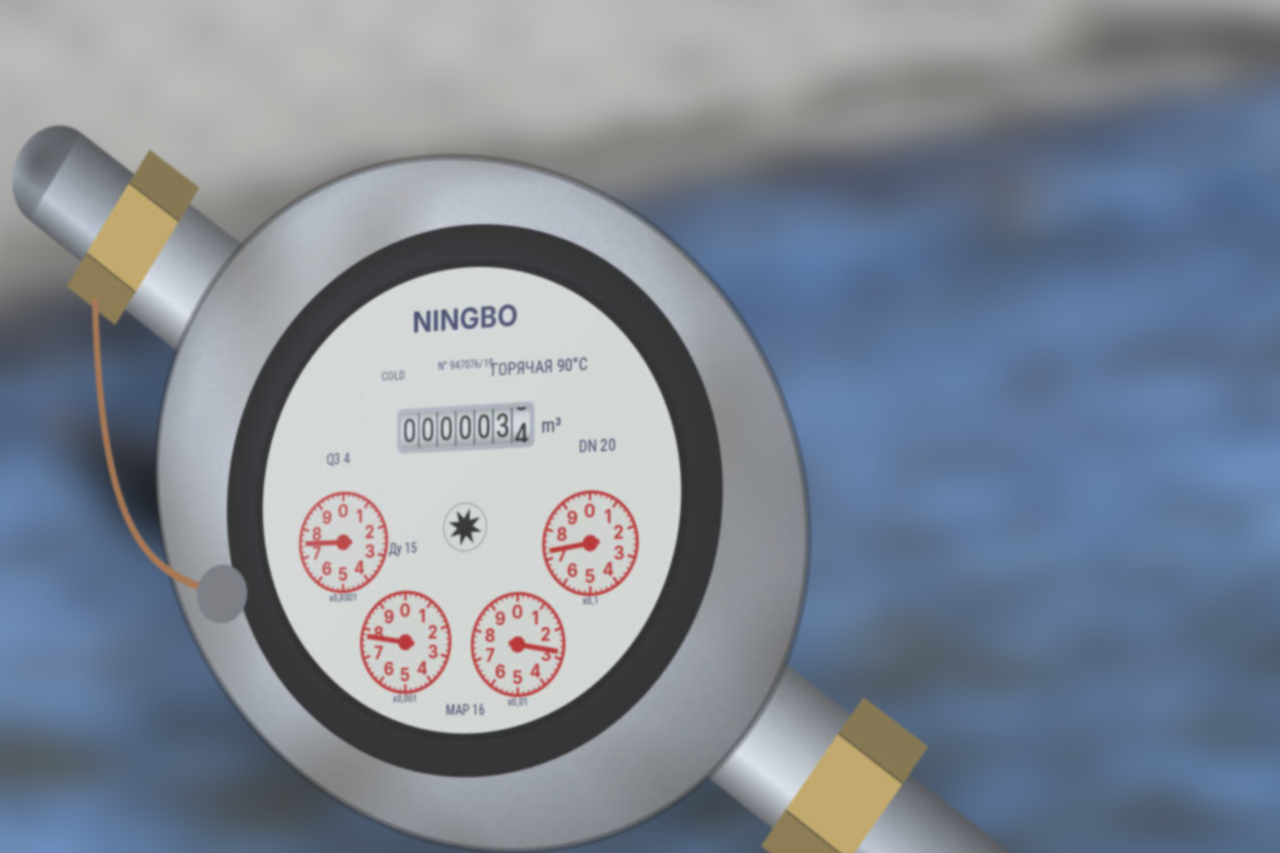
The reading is 33.7277 m³
